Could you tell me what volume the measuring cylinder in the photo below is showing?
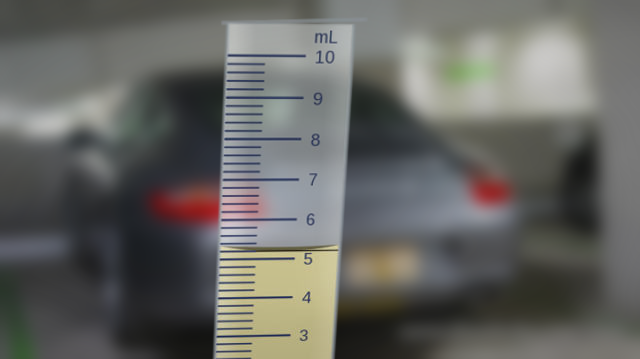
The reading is 5.2 mL
